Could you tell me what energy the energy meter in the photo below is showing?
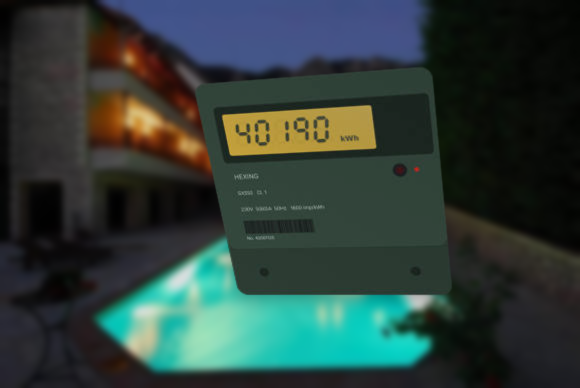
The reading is 40190 kWh
